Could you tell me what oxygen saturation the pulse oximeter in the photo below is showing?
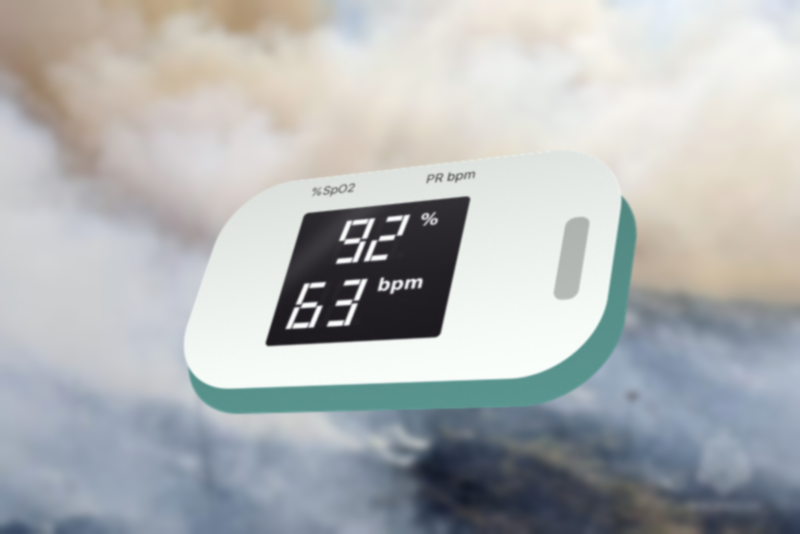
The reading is 92 %
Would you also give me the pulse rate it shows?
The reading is 63 bpm
